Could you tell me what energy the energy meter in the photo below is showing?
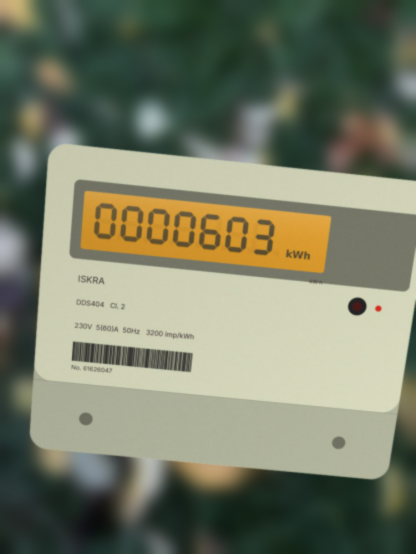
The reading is 603 kWh
